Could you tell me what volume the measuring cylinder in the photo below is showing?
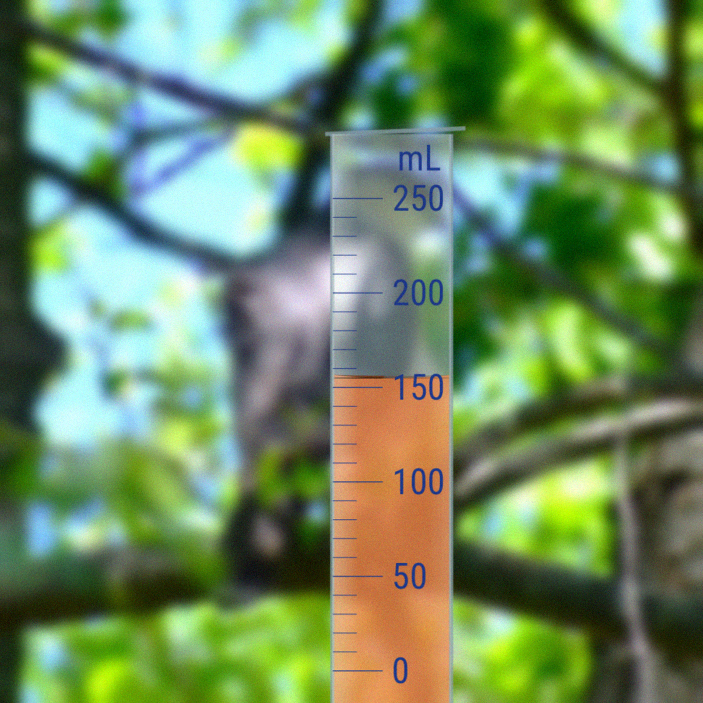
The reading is 155 mL
